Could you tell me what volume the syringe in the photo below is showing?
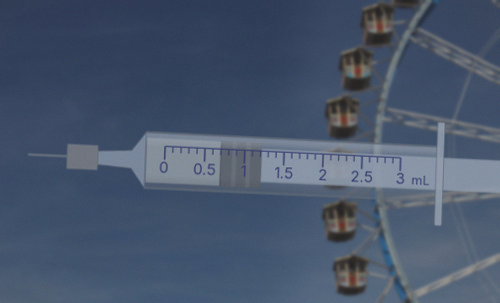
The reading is 0.7 mL
